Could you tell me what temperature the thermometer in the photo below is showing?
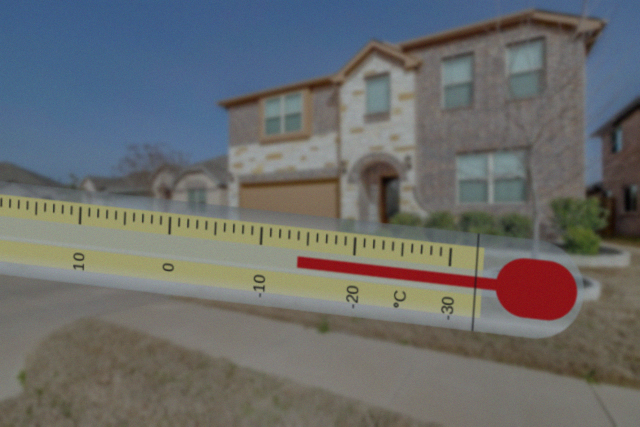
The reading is -14 °C
